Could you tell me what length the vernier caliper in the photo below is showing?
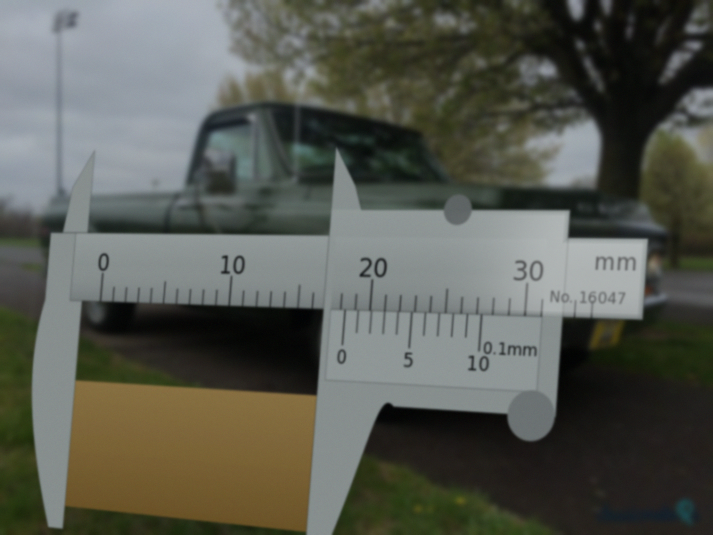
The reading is 18.3 mm
